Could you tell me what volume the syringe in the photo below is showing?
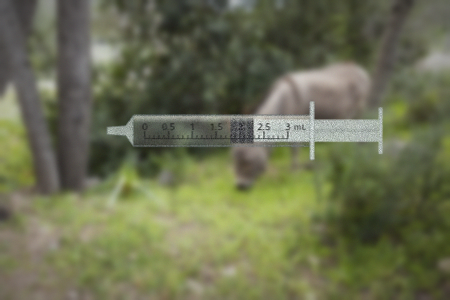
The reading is 1.8 mL
